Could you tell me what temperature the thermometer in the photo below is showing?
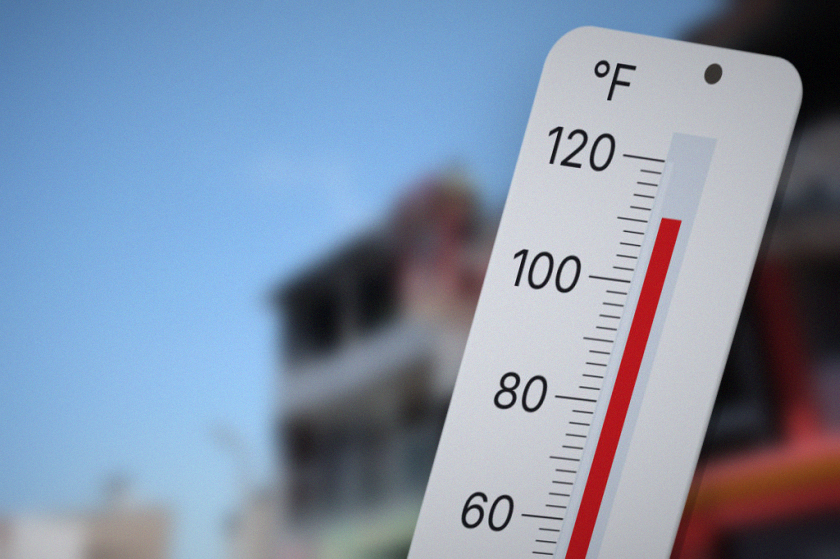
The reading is 111 °F
